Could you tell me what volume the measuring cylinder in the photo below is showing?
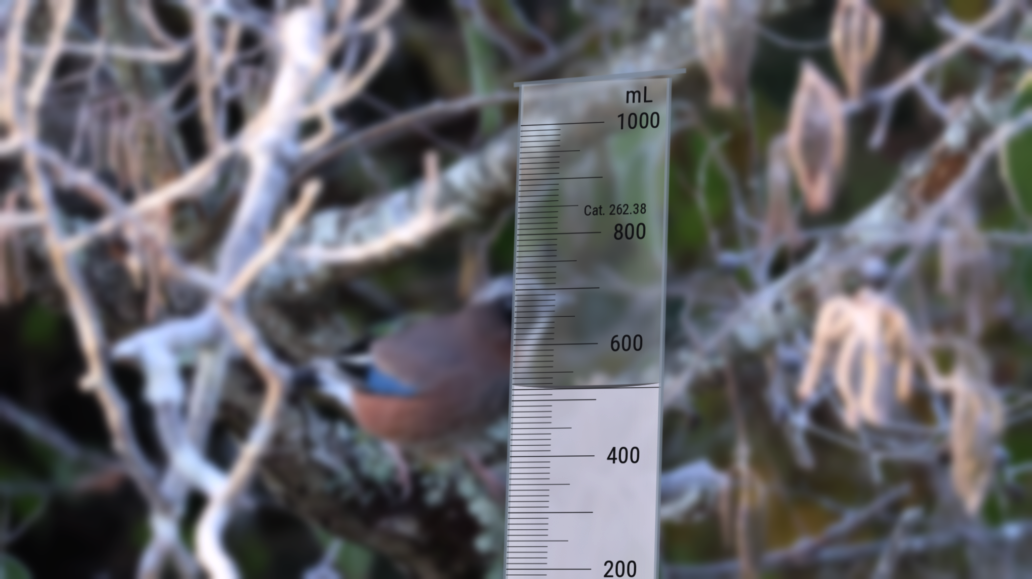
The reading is 520 mL
